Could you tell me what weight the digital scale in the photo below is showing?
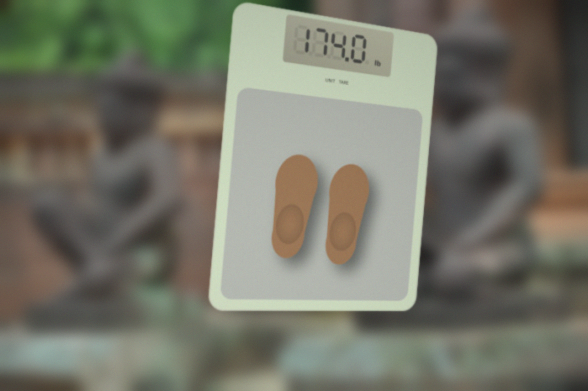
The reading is 174.0 lb
